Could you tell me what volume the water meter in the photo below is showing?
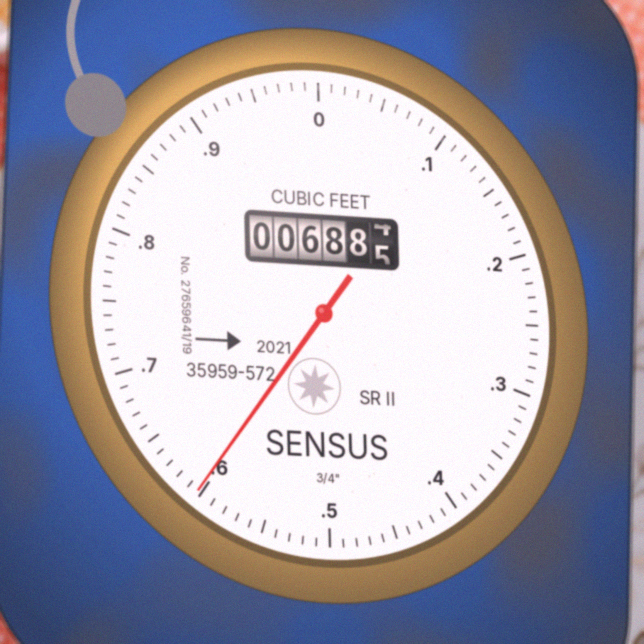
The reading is 6884.60 ft³
